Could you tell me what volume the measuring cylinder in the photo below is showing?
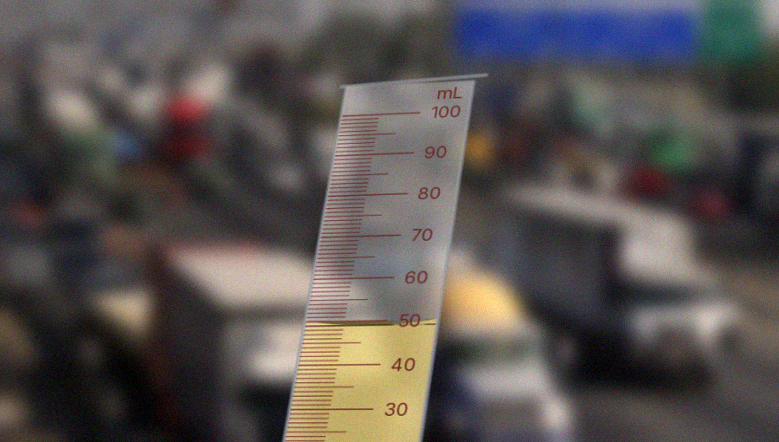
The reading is 49 mL
